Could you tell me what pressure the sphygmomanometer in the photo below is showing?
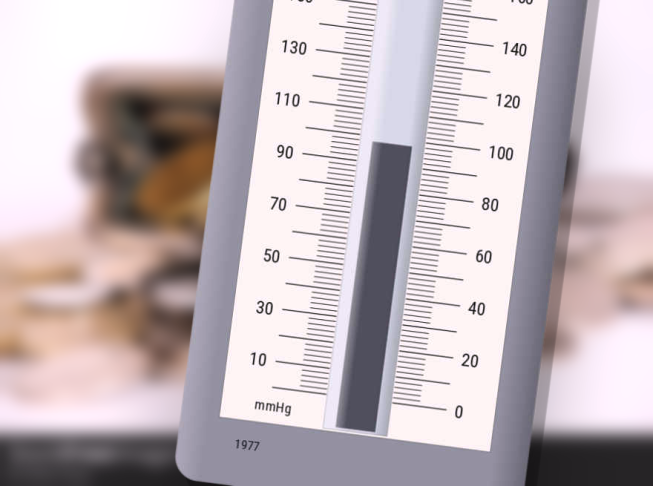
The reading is 98 mmHg
